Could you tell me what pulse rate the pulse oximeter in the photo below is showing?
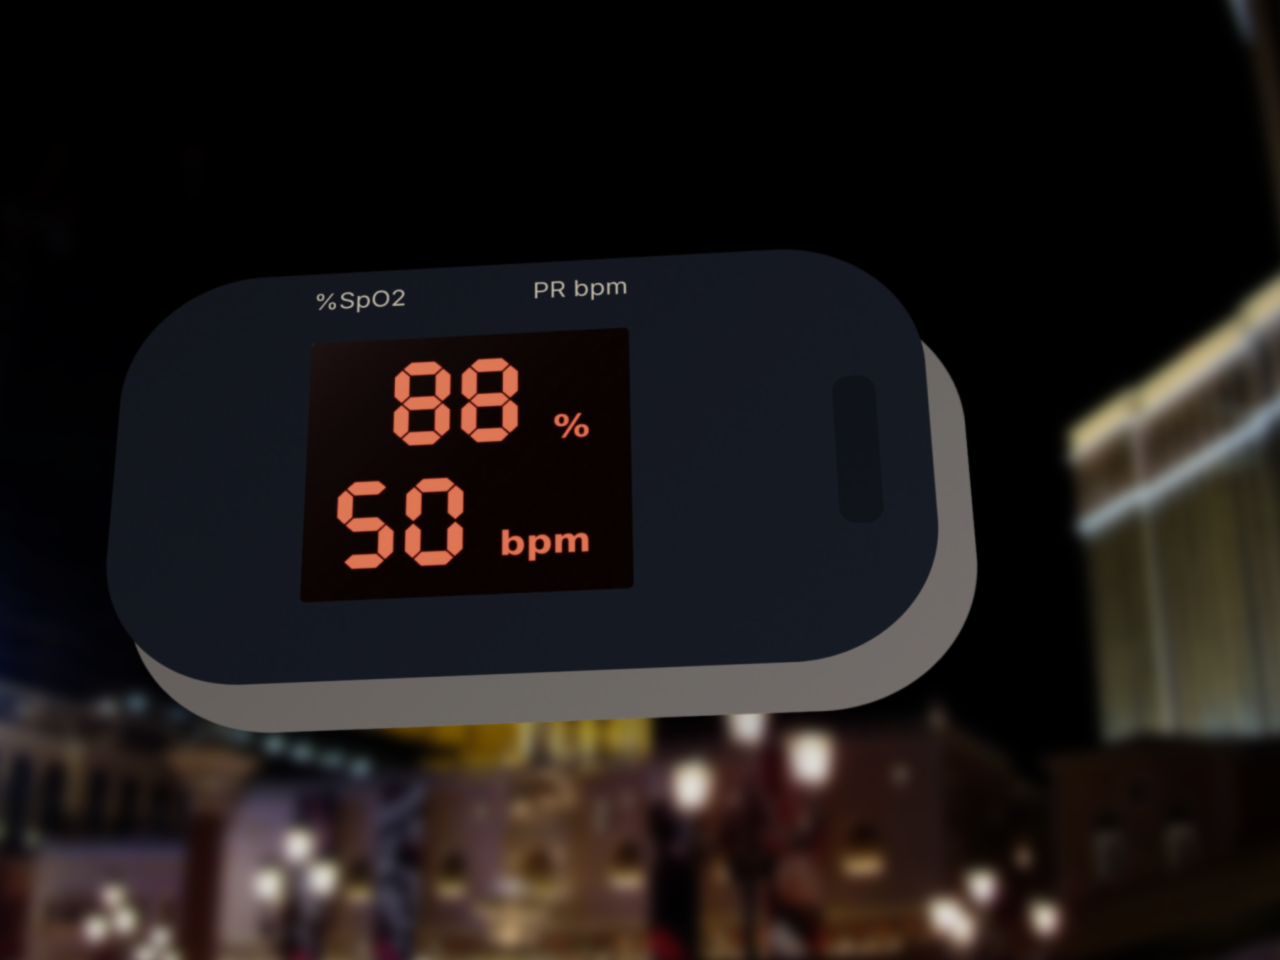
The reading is 50 bpm
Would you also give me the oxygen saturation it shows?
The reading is 88 %
